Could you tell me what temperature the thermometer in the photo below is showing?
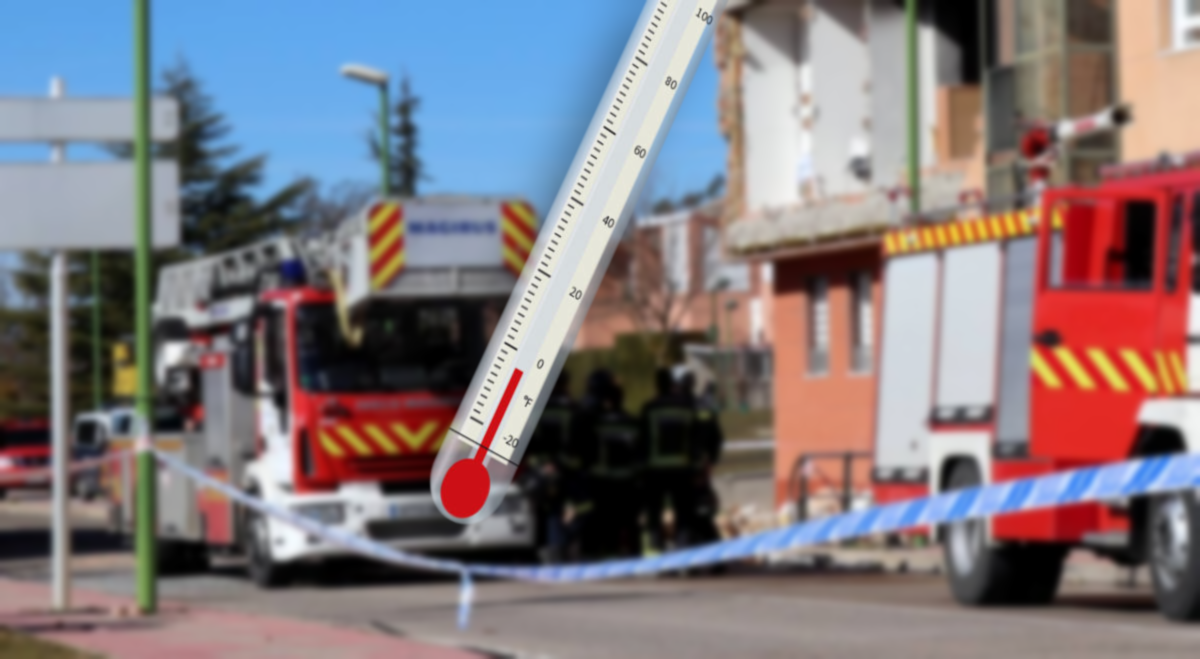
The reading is -4 °F
